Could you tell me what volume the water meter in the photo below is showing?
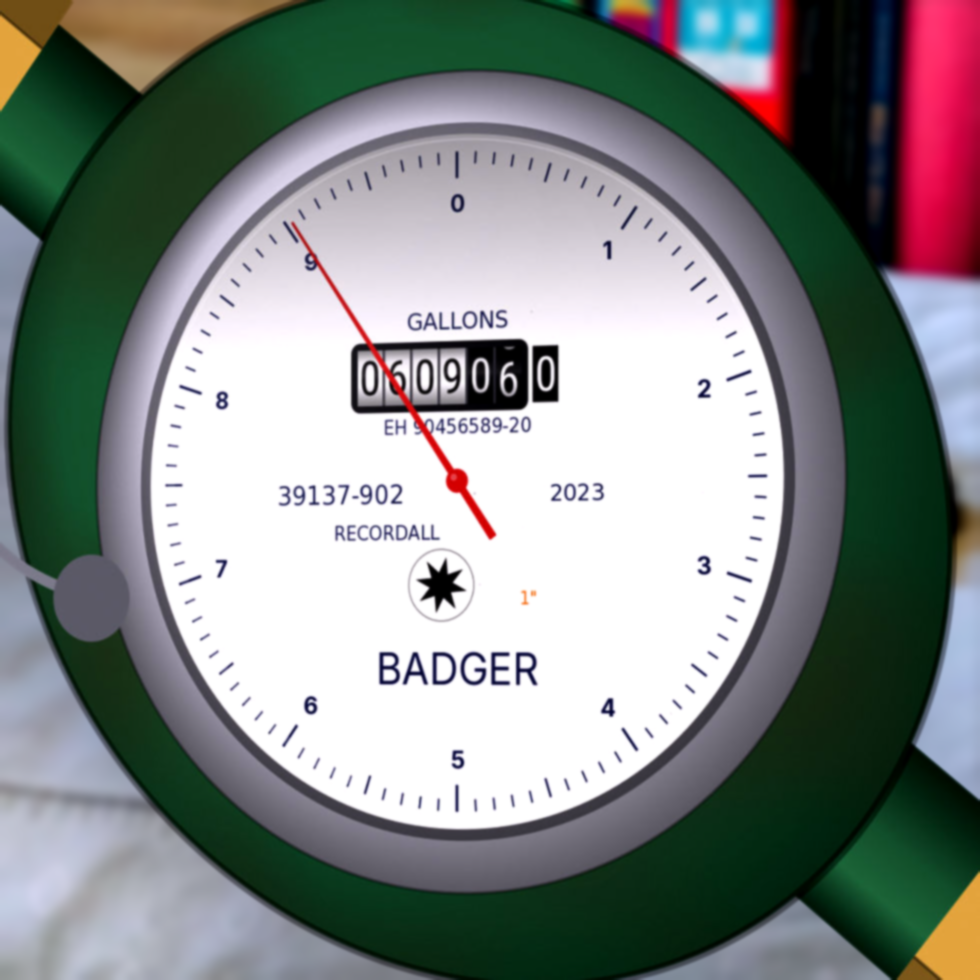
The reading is 609059.0 gal
